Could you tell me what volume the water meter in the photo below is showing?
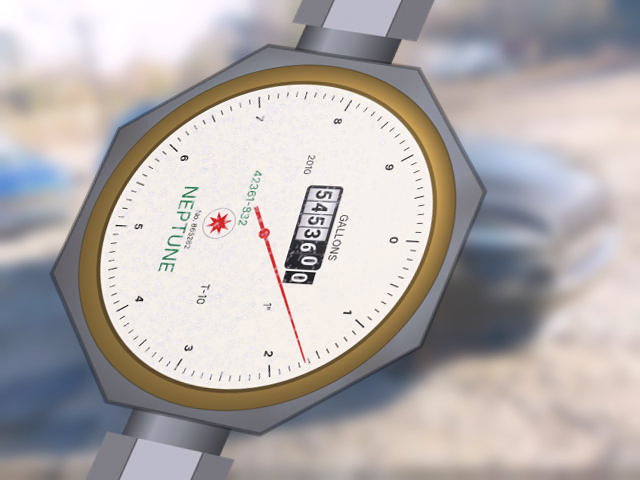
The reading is 5453601.6 gal
